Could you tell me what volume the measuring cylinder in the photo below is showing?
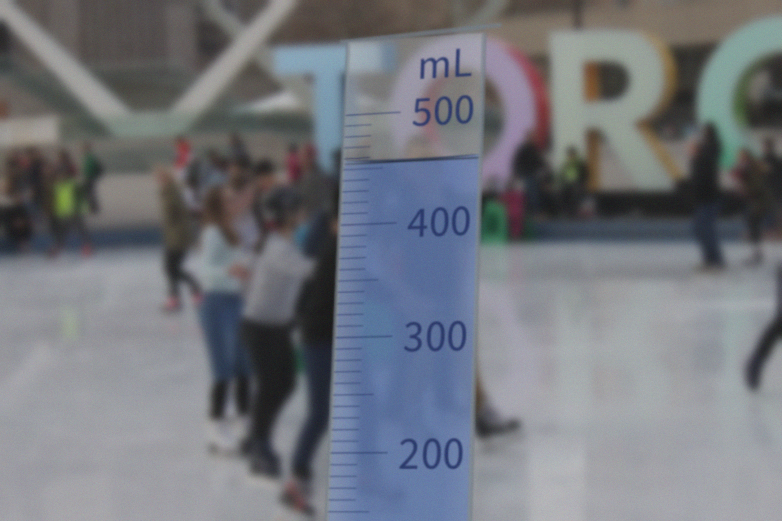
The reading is 455 mL
